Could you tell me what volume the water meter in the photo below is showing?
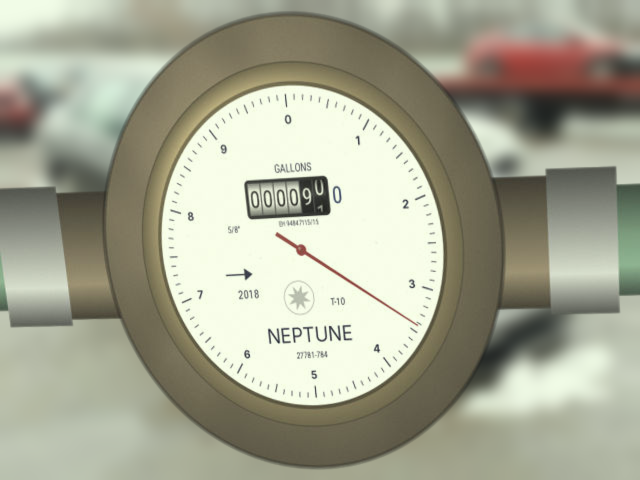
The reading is 903.4 gal
